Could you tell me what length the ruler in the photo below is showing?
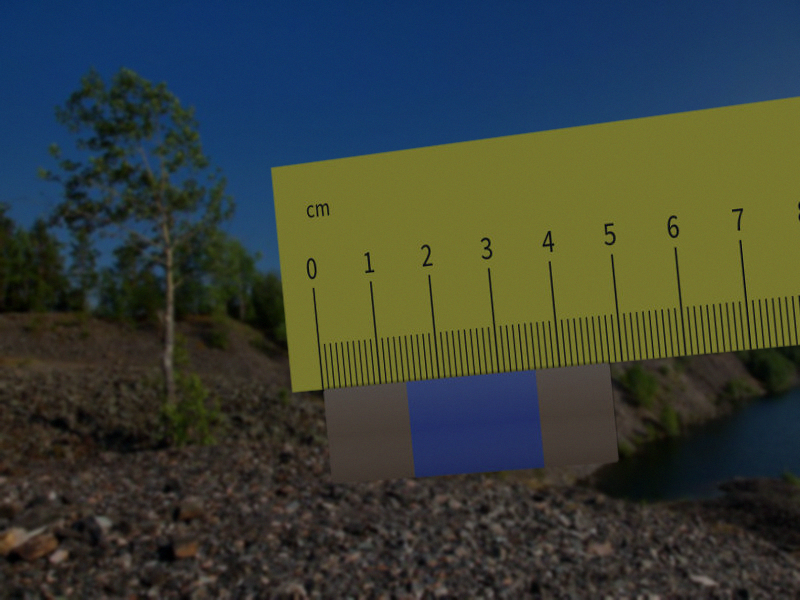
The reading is 4.8 cm
